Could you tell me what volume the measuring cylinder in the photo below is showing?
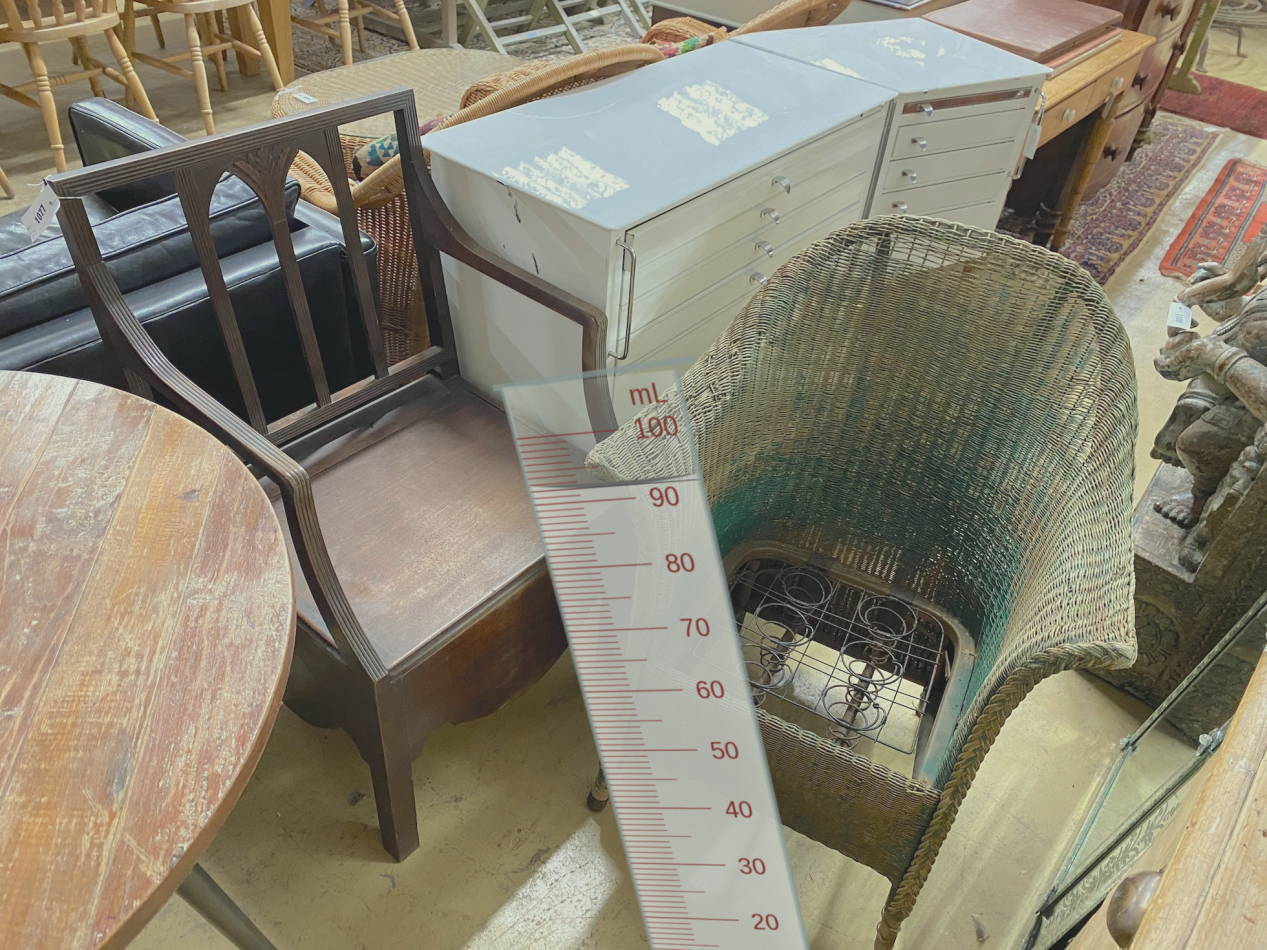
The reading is 92 mL
